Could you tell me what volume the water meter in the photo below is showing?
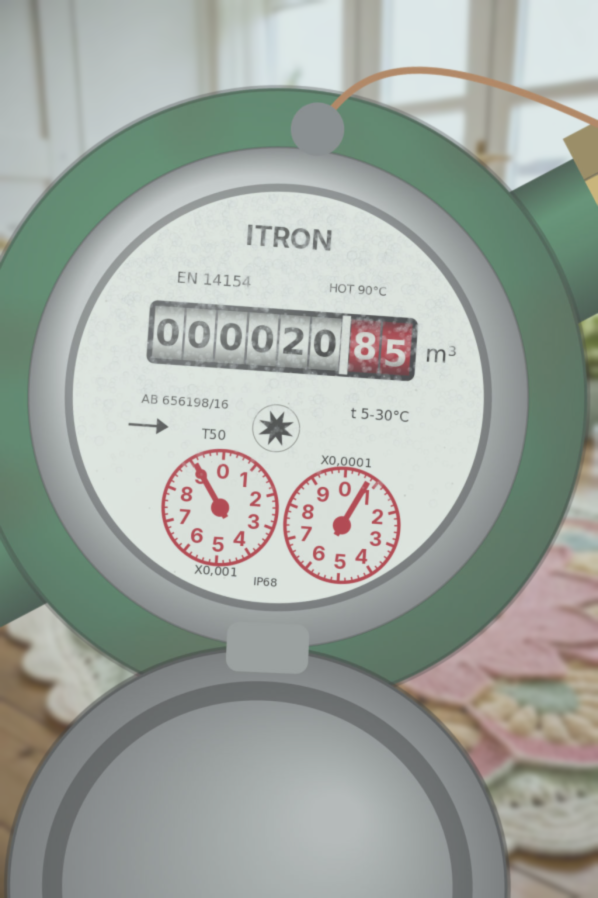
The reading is 20.8490 m³
